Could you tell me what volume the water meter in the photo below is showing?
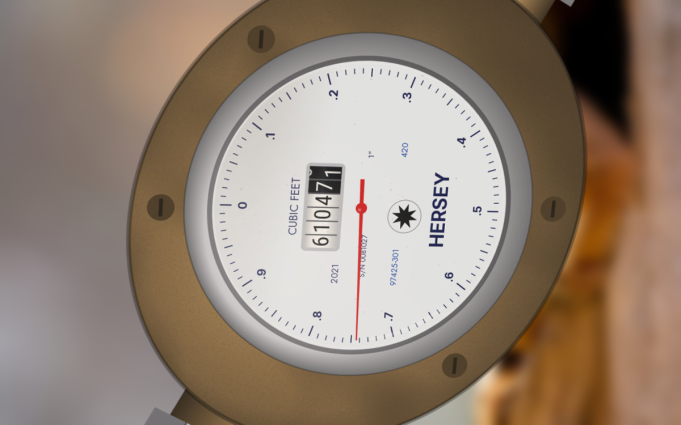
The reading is 610470.74 ft³
